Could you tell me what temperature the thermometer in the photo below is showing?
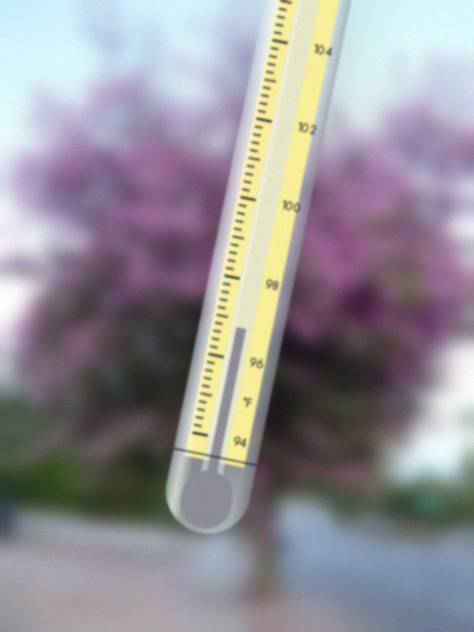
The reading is 96.8 °F
